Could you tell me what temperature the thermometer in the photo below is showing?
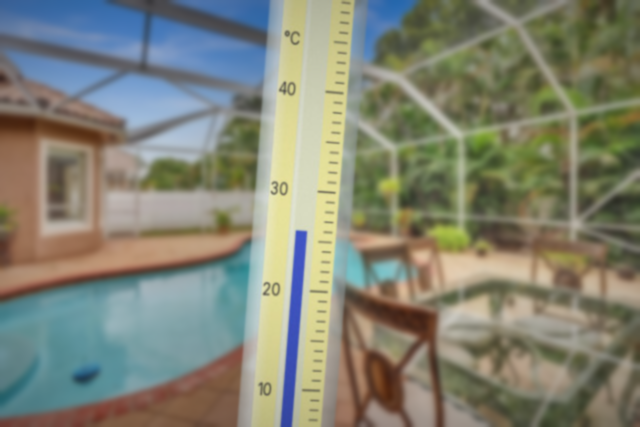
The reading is 26 °C
